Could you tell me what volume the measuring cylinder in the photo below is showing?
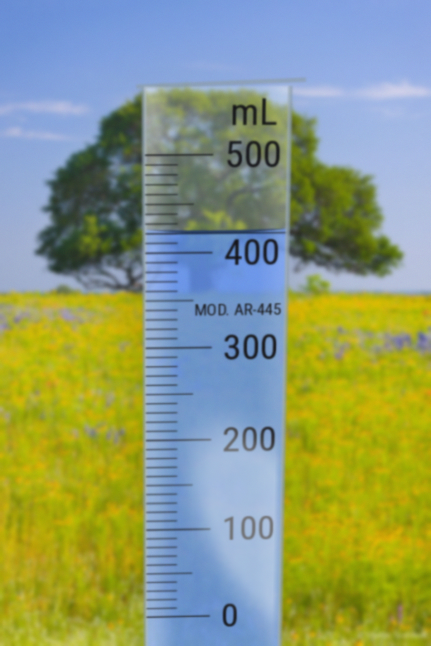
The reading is 420 mL
